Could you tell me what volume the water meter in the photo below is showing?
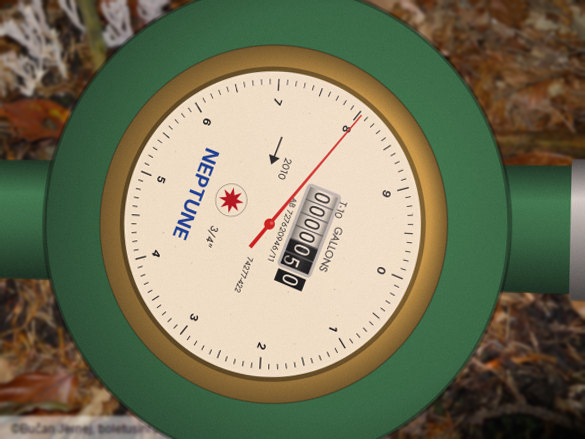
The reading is 48.0 gal
